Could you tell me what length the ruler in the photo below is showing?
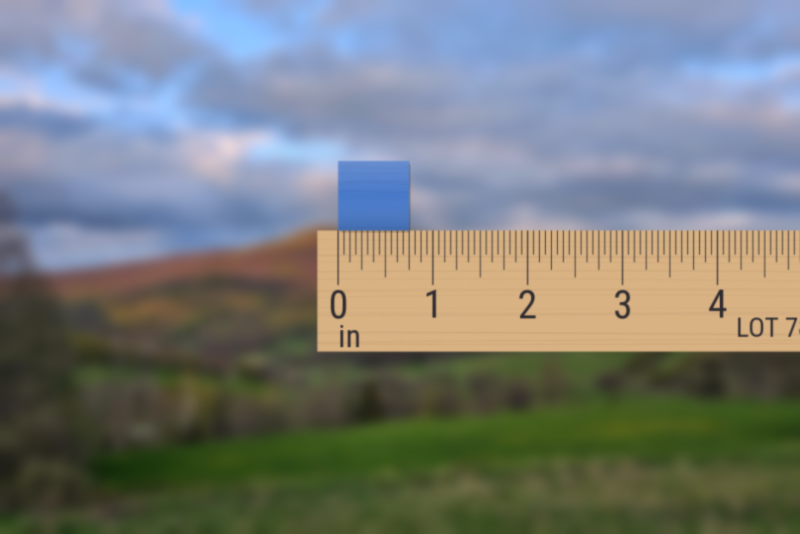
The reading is 0.75 in
